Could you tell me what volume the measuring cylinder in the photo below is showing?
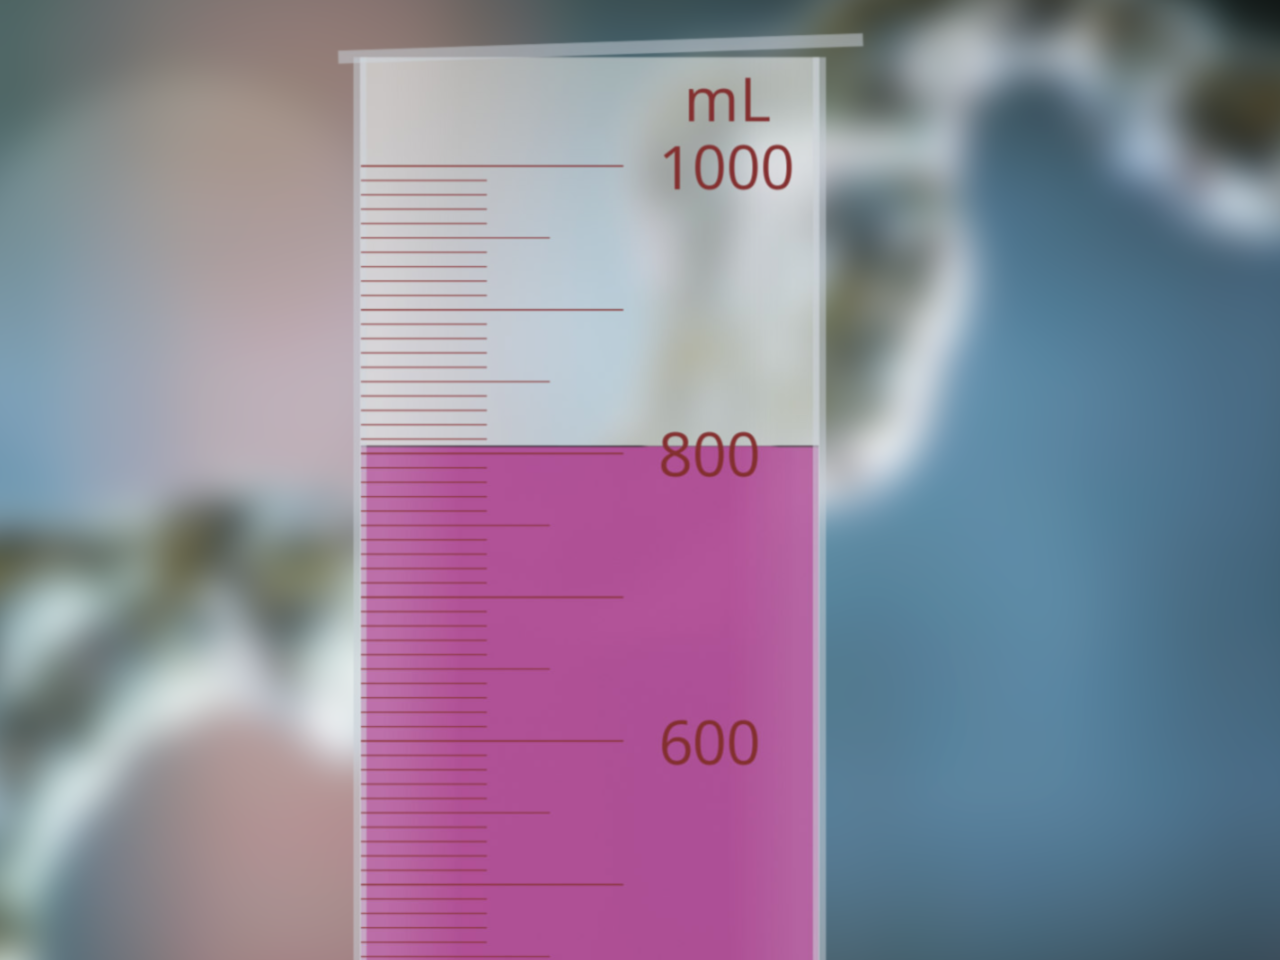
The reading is 805 mL
